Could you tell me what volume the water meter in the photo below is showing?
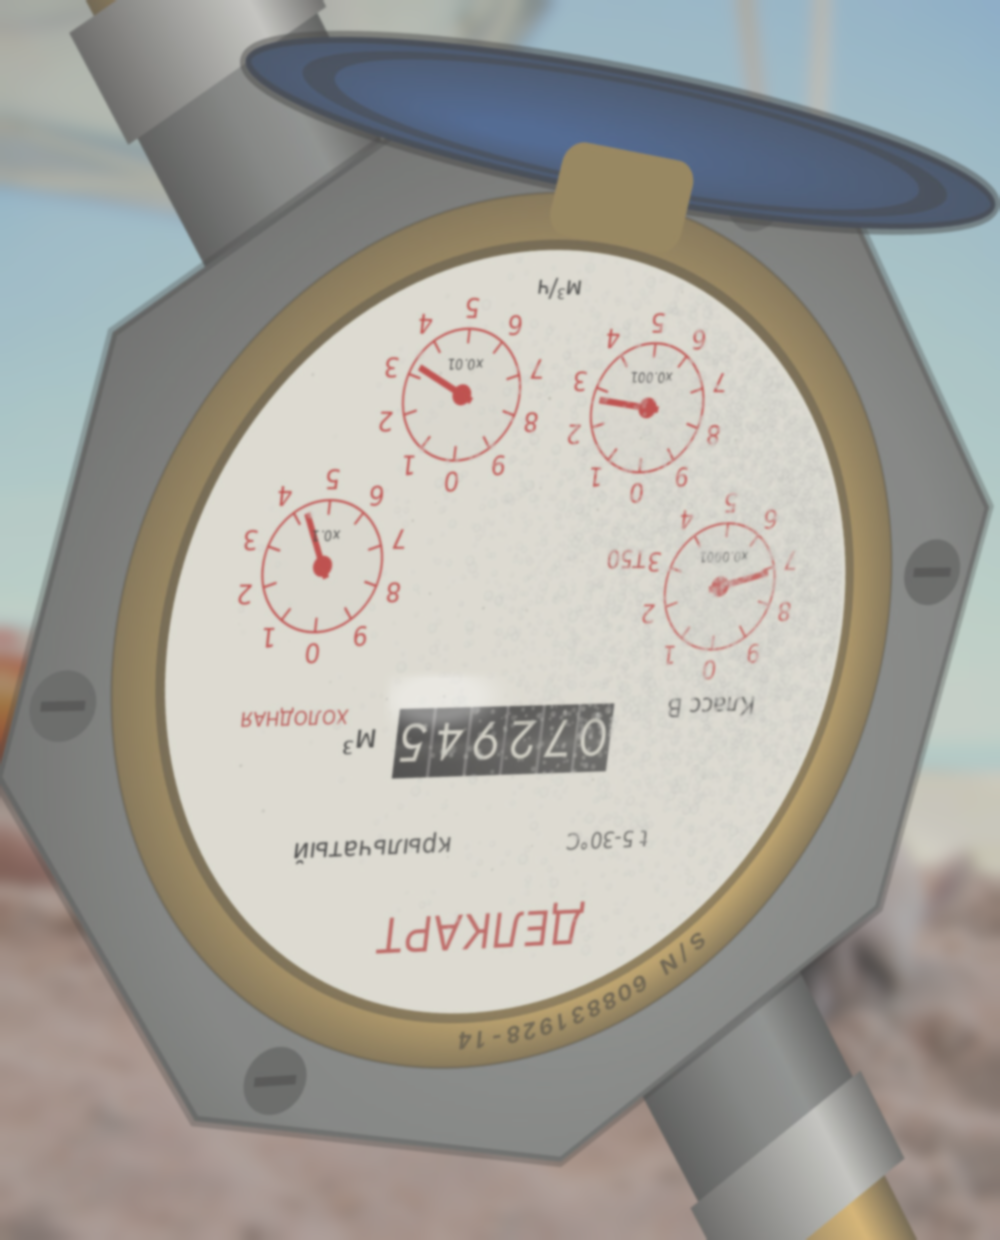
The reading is 72945.4327 m³
